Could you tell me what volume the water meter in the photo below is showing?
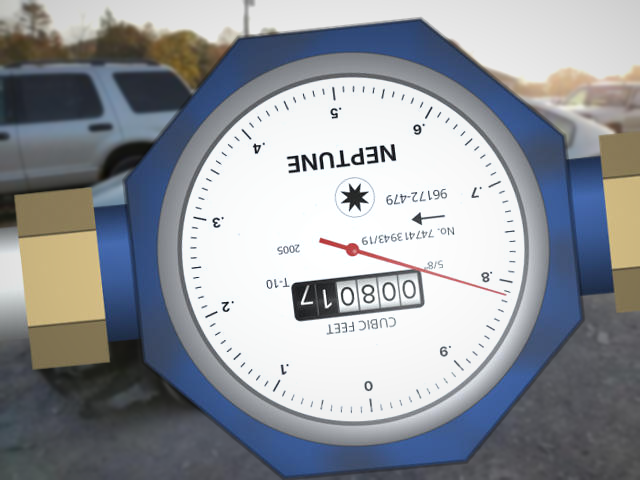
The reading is 8016.81 ft³
